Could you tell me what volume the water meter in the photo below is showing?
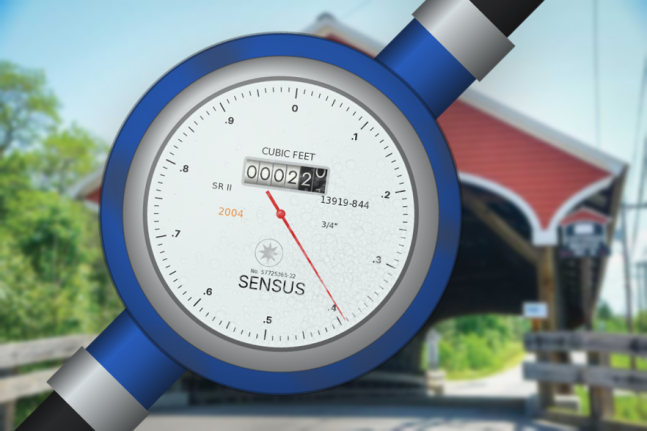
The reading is 220.39 ft³
